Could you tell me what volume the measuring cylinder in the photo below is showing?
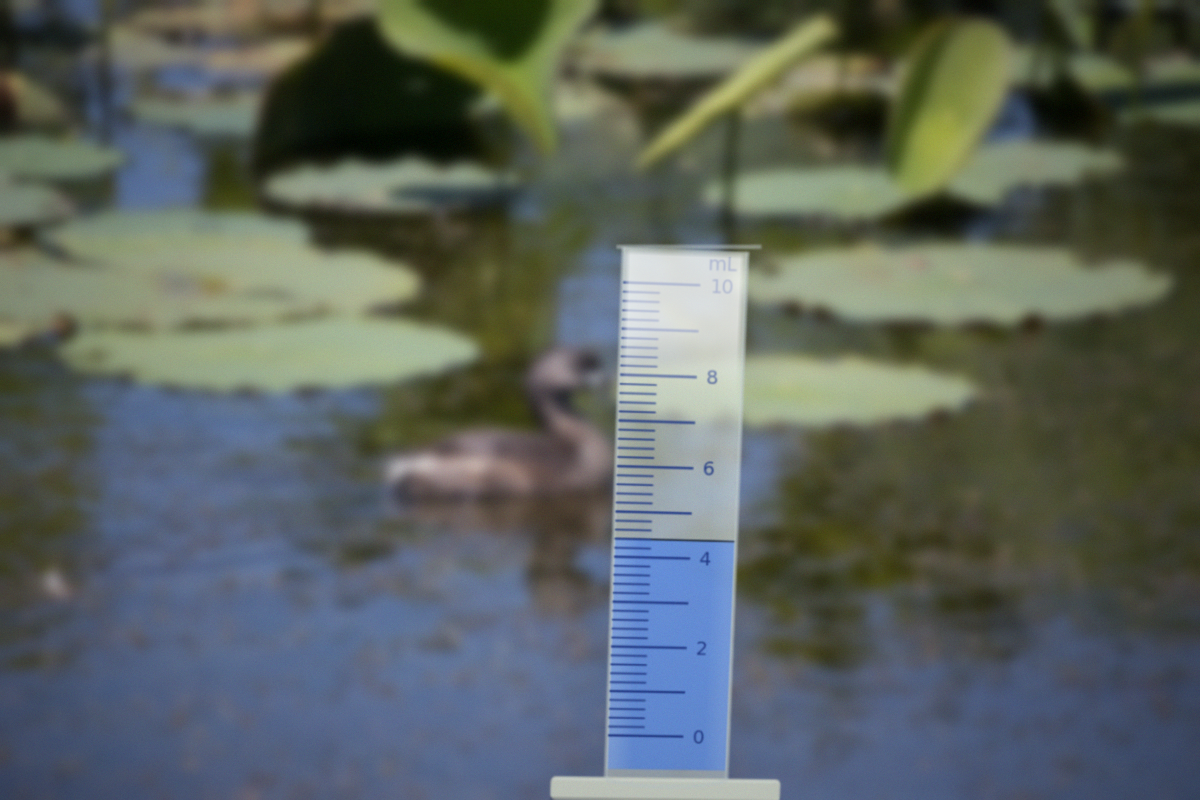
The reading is 4.4 mL
